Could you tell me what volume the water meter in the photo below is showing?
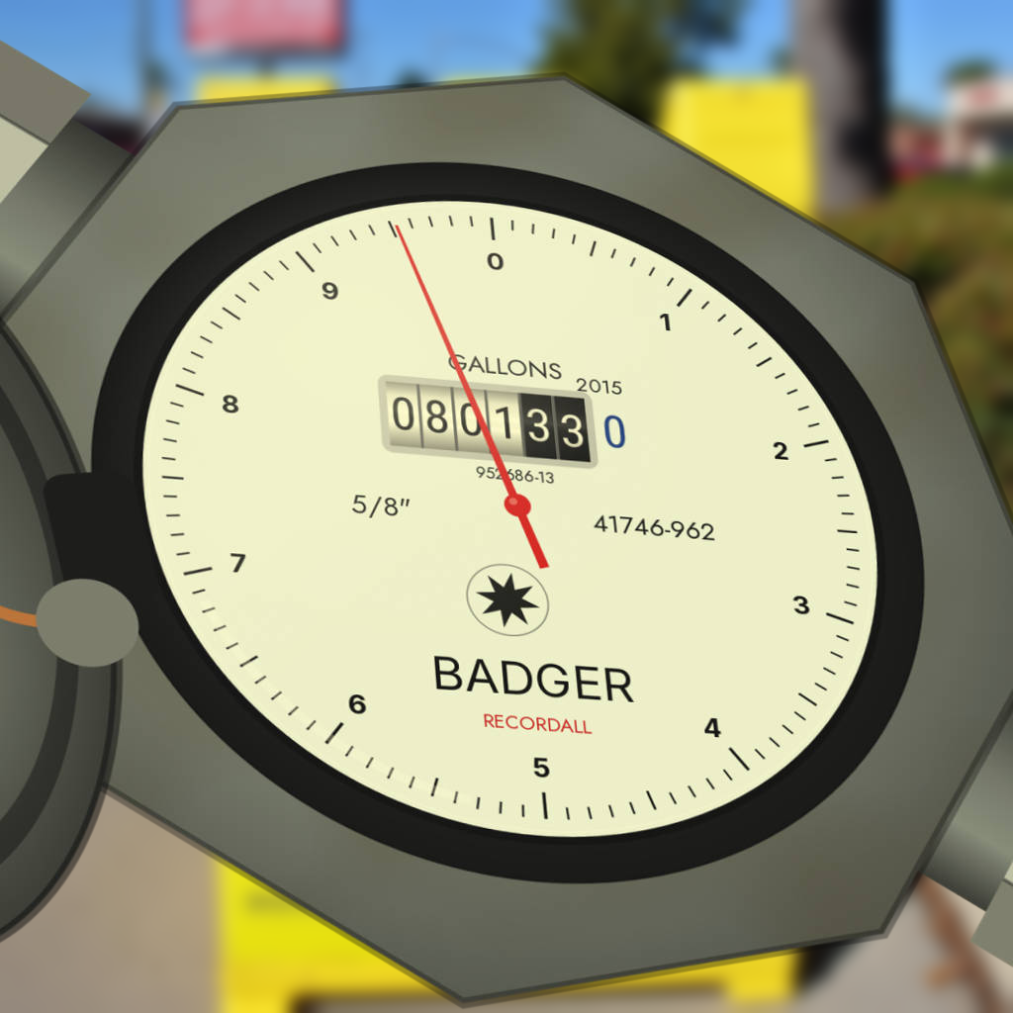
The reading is 801329.5 gal
